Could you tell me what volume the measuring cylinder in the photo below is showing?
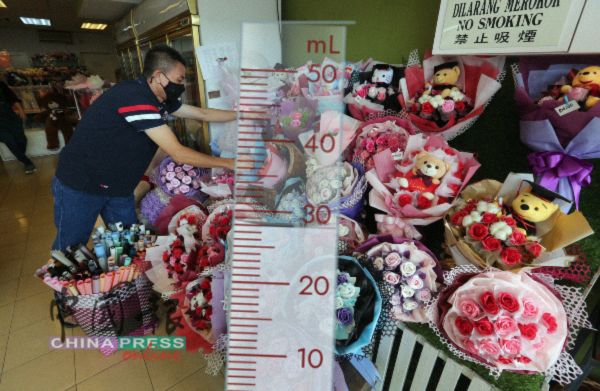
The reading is 28 mL
